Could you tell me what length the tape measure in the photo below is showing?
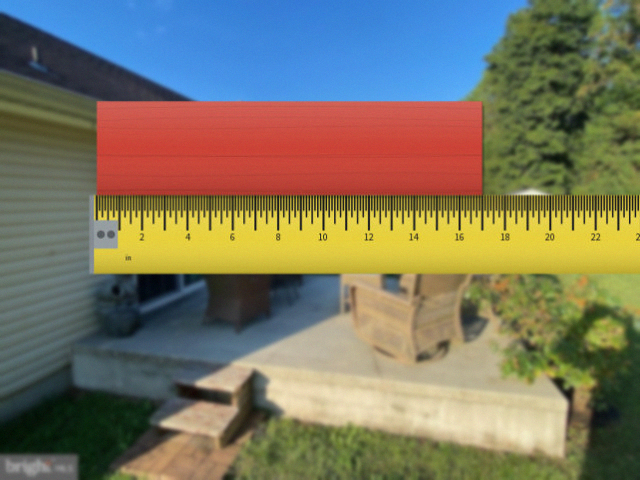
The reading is 17 in
